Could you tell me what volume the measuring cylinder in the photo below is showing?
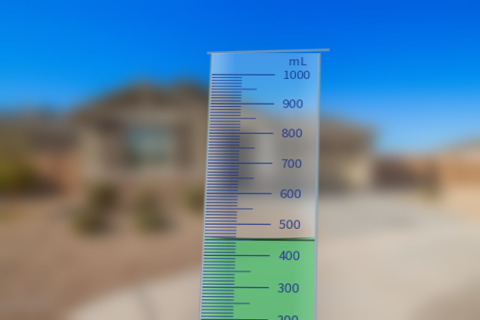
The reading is 450 mL
